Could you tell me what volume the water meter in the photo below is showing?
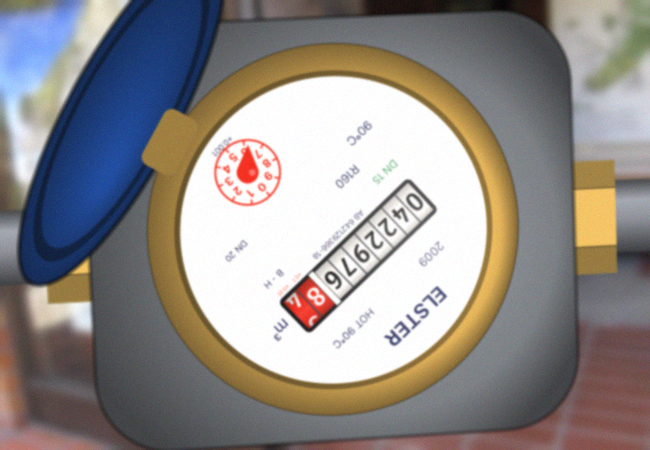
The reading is 422976.836 m³
